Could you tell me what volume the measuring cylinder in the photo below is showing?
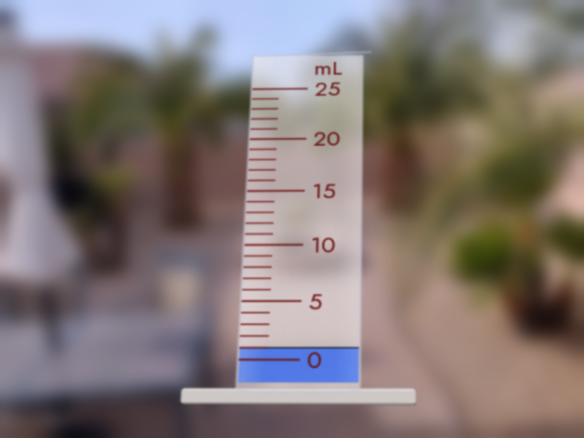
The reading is 1 mL
